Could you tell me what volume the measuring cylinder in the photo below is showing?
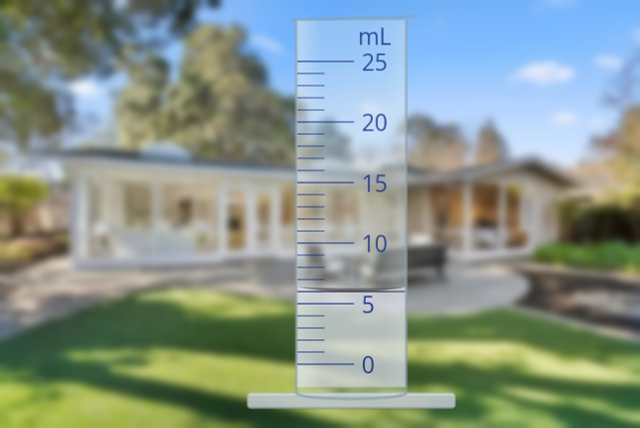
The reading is 6 mL
